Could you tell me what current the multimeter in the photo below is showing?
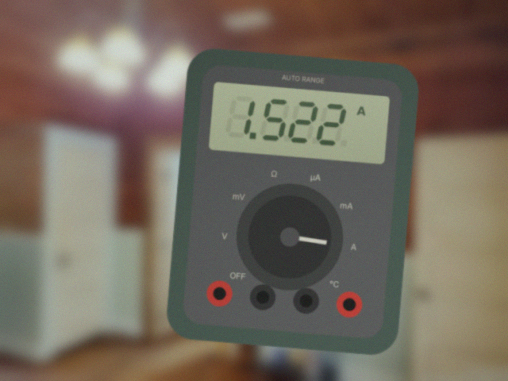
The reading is 1.522 A
